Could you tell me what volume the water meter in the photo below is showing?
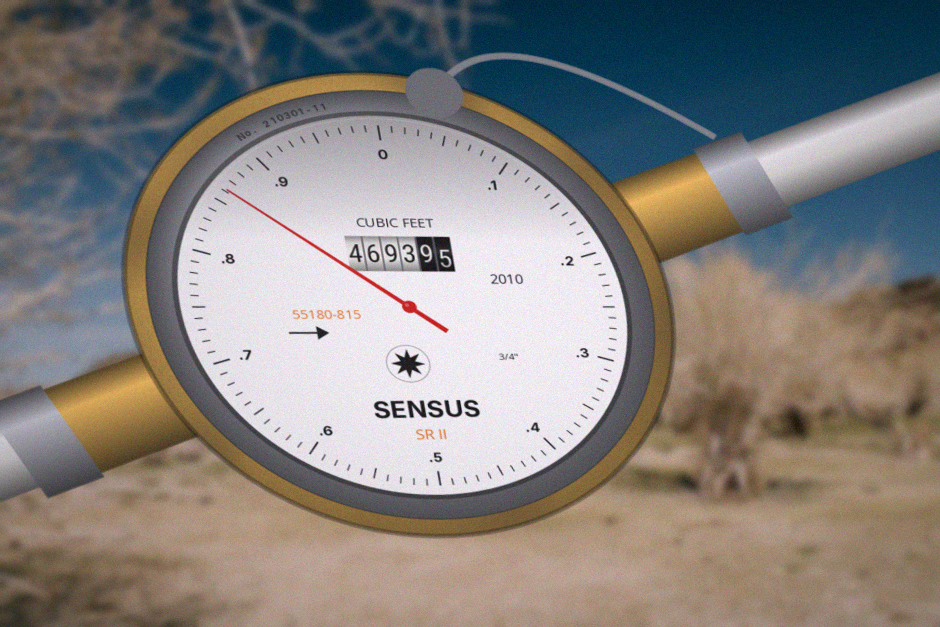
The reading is 469394.86 ft³
